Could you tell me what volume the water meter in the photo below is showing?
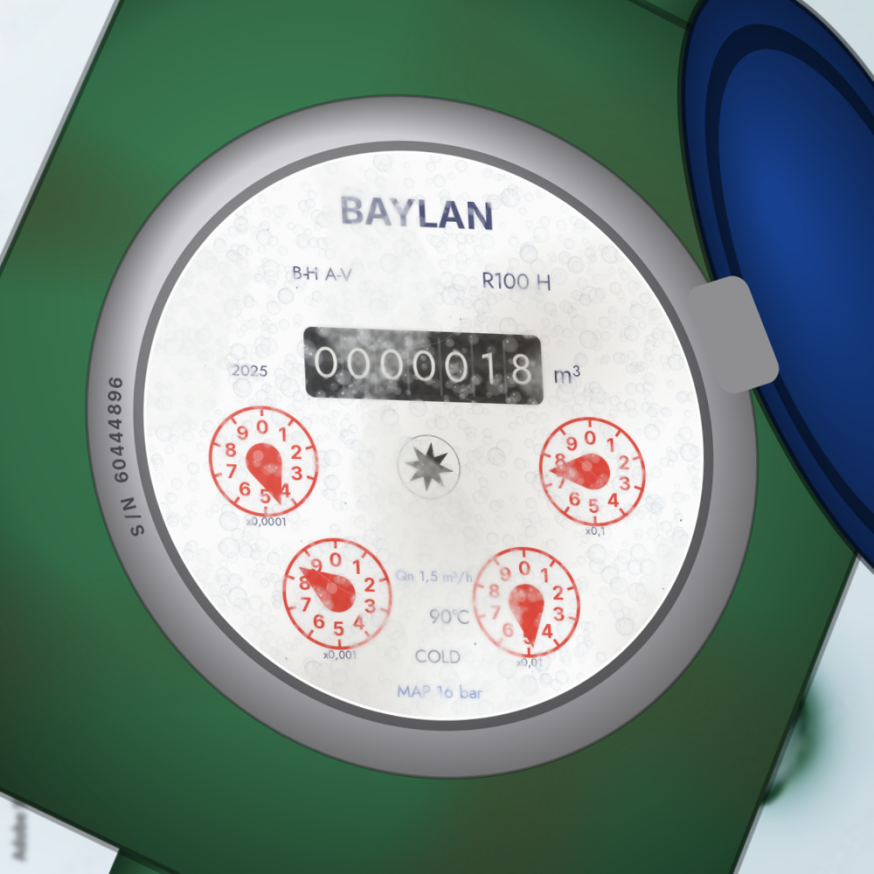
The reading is 18.7484 m³
